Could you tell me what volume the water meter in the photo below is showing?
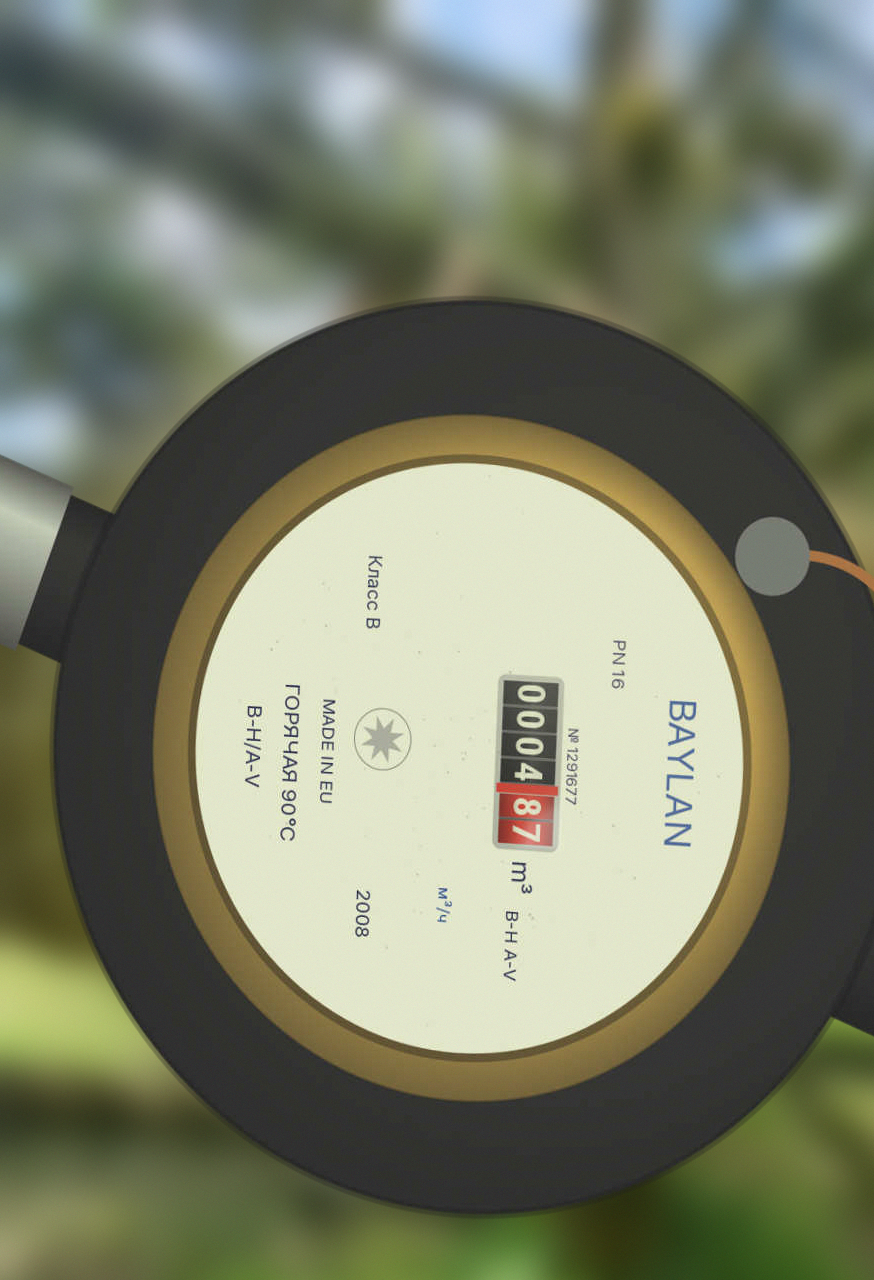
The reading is 4.87 m³
